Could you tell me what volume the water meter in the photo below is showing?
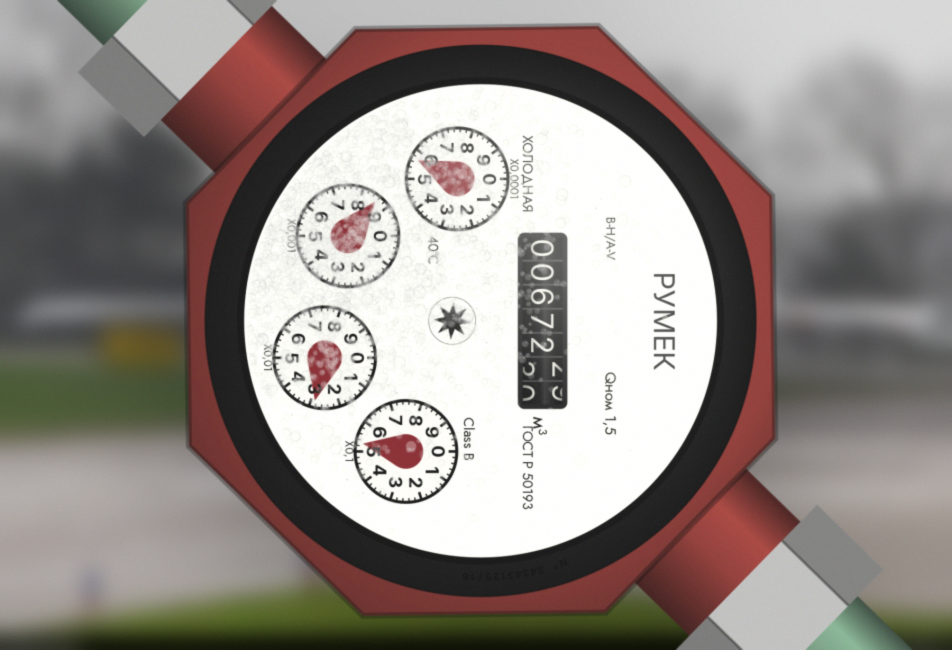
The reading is 67229.5285 m³
